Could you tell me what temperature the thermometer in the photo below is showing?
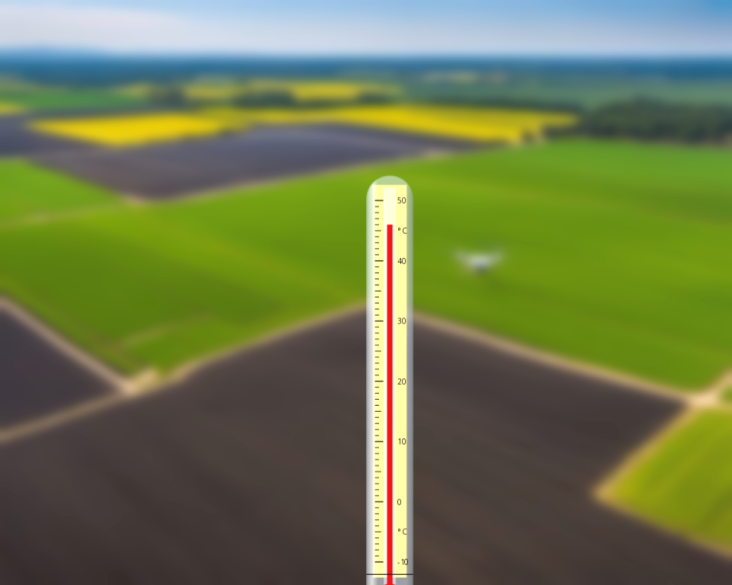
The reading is 46 °C
